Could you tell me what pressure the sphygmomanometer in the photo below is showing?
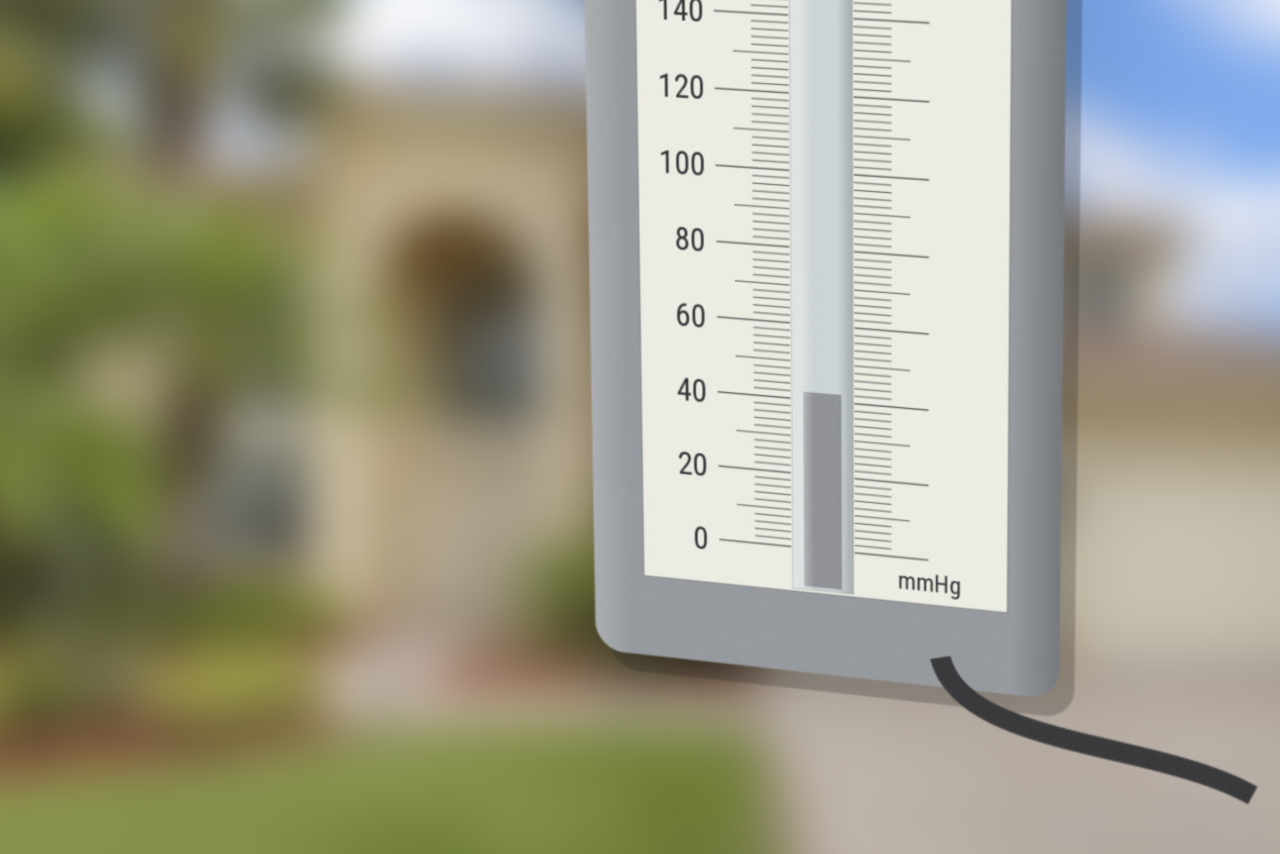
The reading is 42 mmHg
